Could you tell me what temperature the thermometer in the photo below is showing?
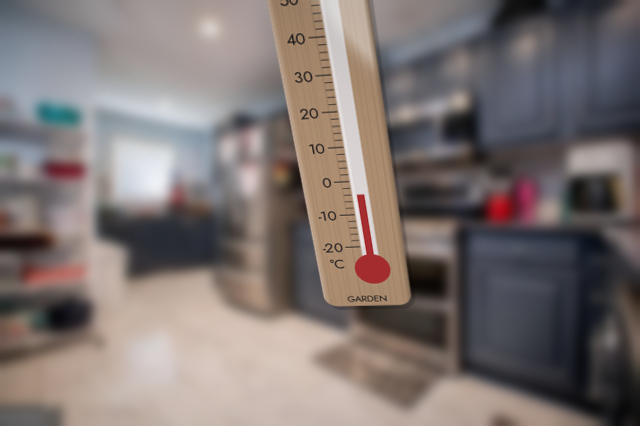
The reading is -4 °C
